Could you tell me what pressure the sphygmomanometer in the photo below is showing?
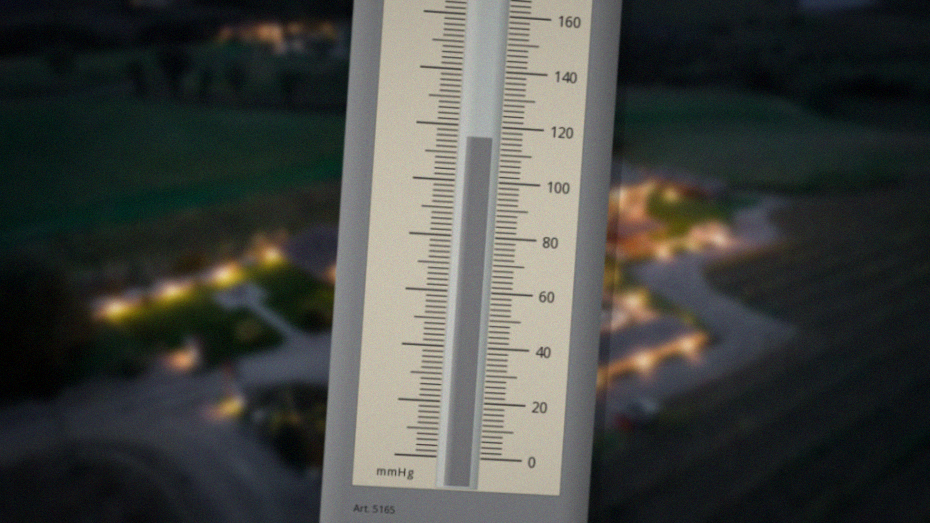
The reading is 116 mmHg
